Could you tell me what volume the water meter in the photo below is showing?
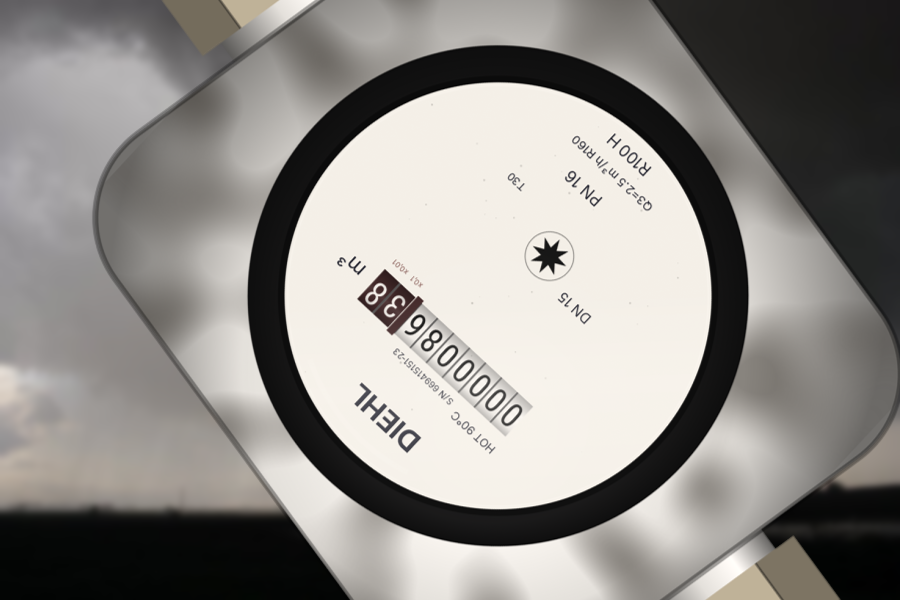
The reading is 86.38 m³
